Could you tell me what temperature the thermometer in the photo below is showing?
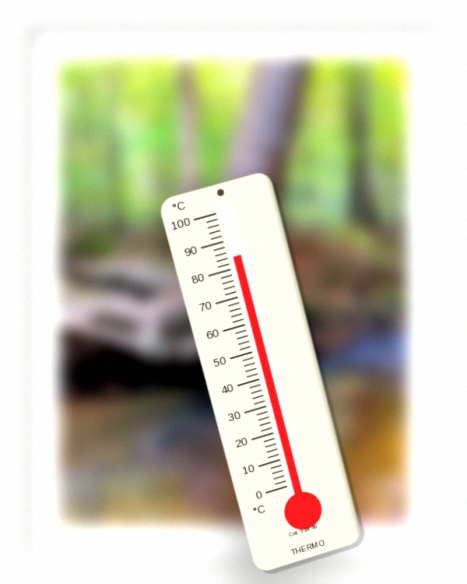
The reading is 84 °C
